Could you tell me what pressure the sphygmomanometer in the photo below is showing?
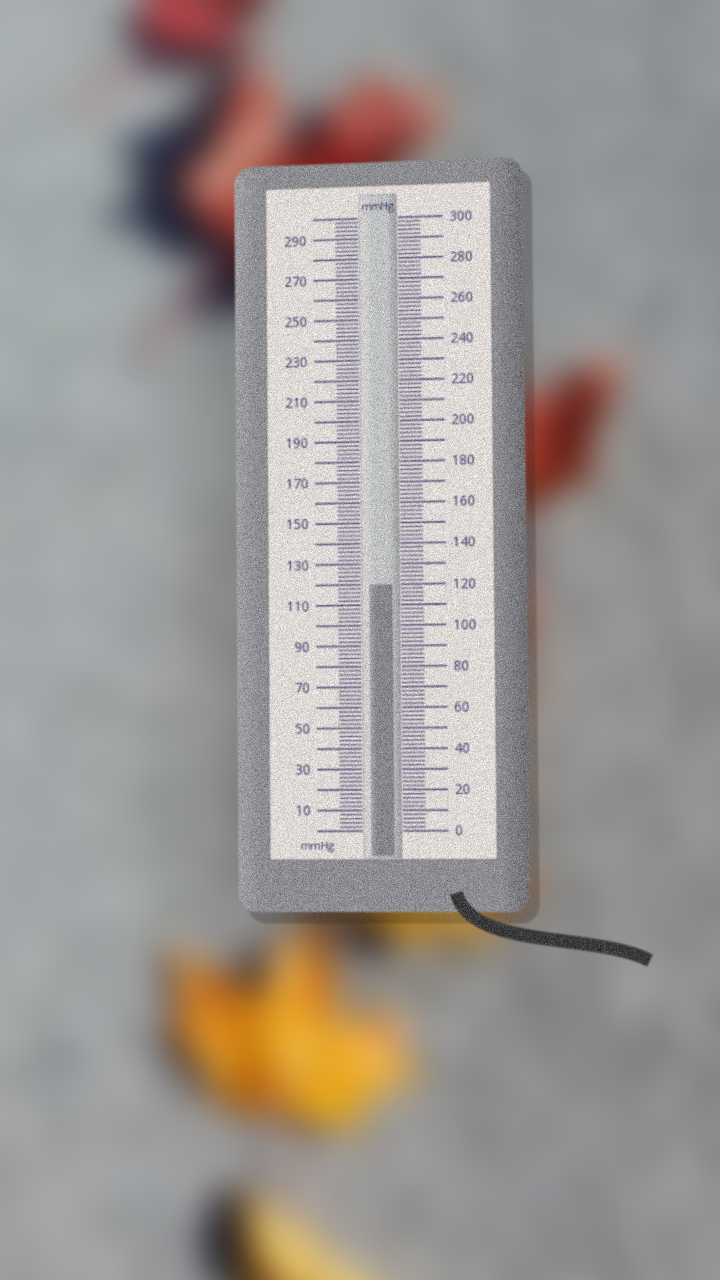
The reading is 120 mmHg
